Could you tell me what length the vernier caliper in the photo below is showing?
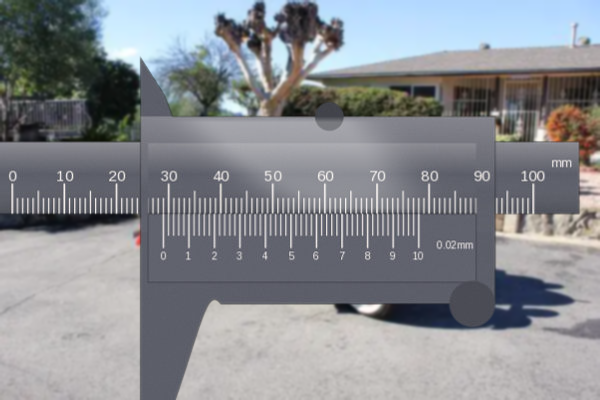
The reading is 29.0 mm
